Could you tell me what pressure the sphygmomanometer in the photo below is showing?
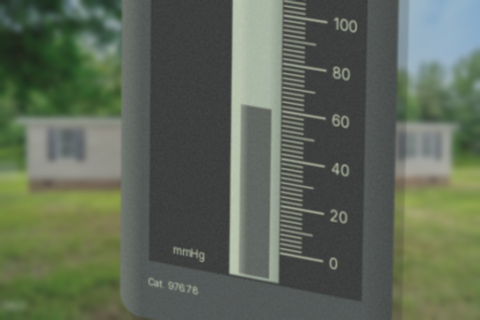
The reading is 60 mmHg
